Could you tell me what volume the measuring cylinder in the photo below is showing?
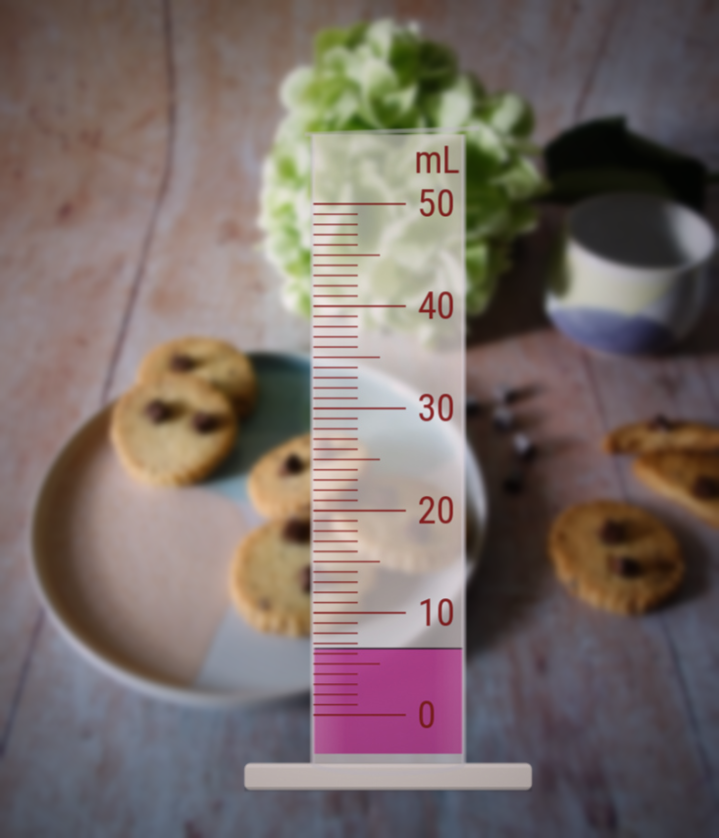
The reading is 6.5 mL
